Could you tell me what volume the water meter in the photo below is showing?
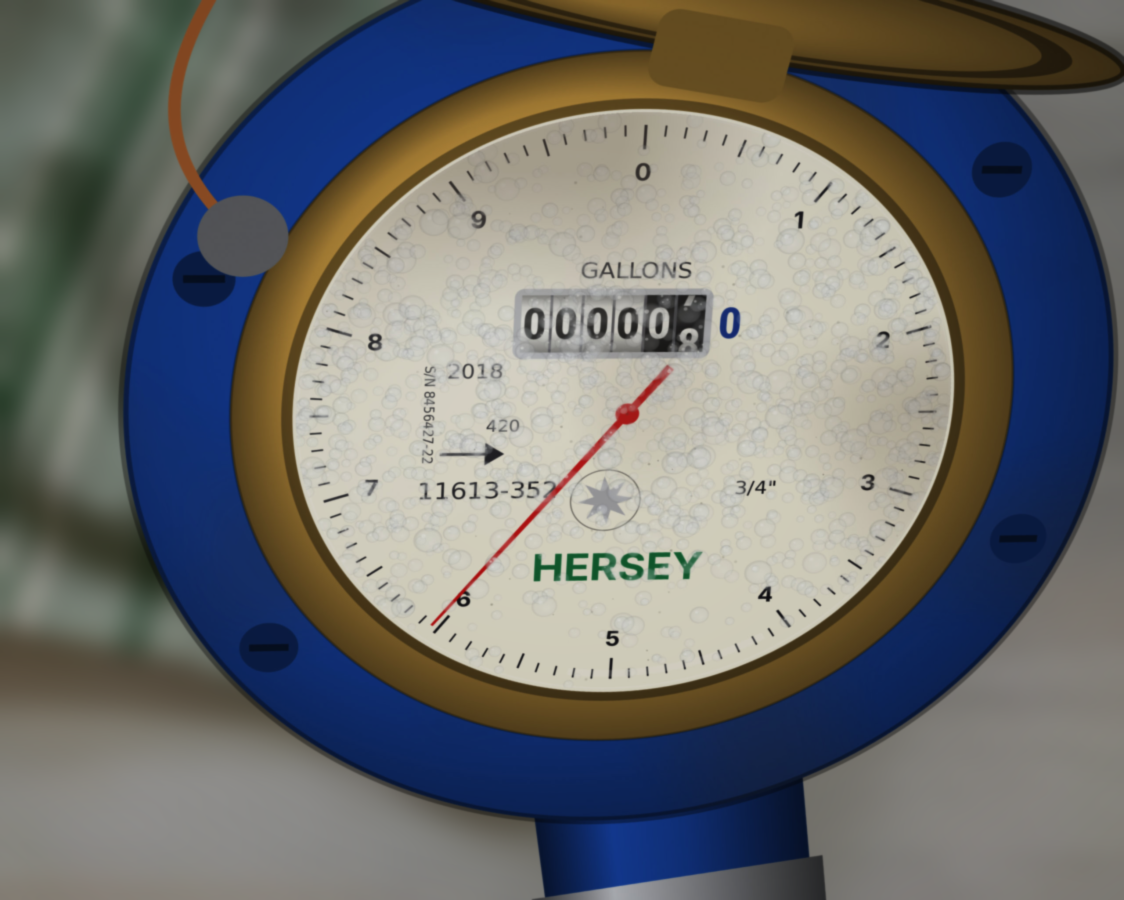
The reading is 76.0 gal
